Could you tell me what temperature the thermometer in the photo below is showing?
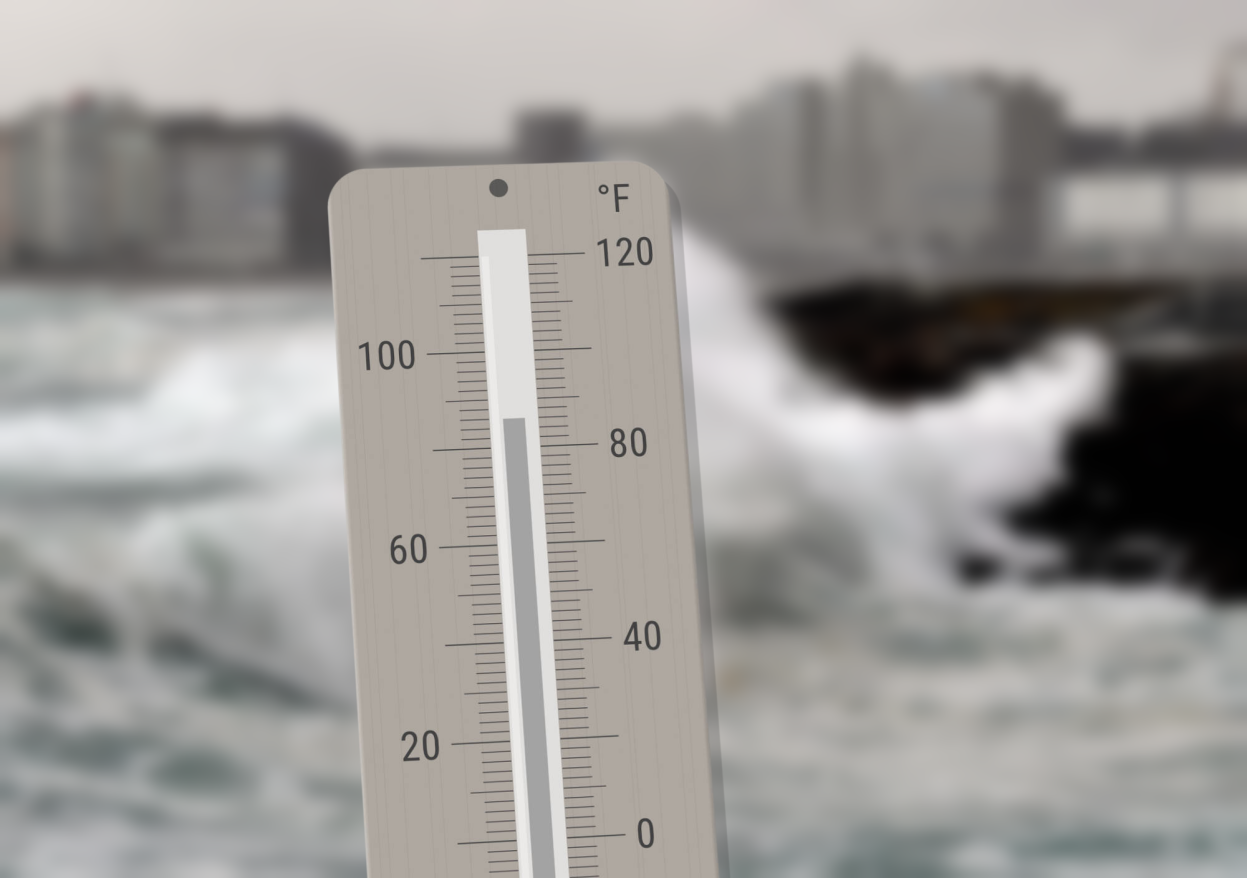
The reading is 86 °F
